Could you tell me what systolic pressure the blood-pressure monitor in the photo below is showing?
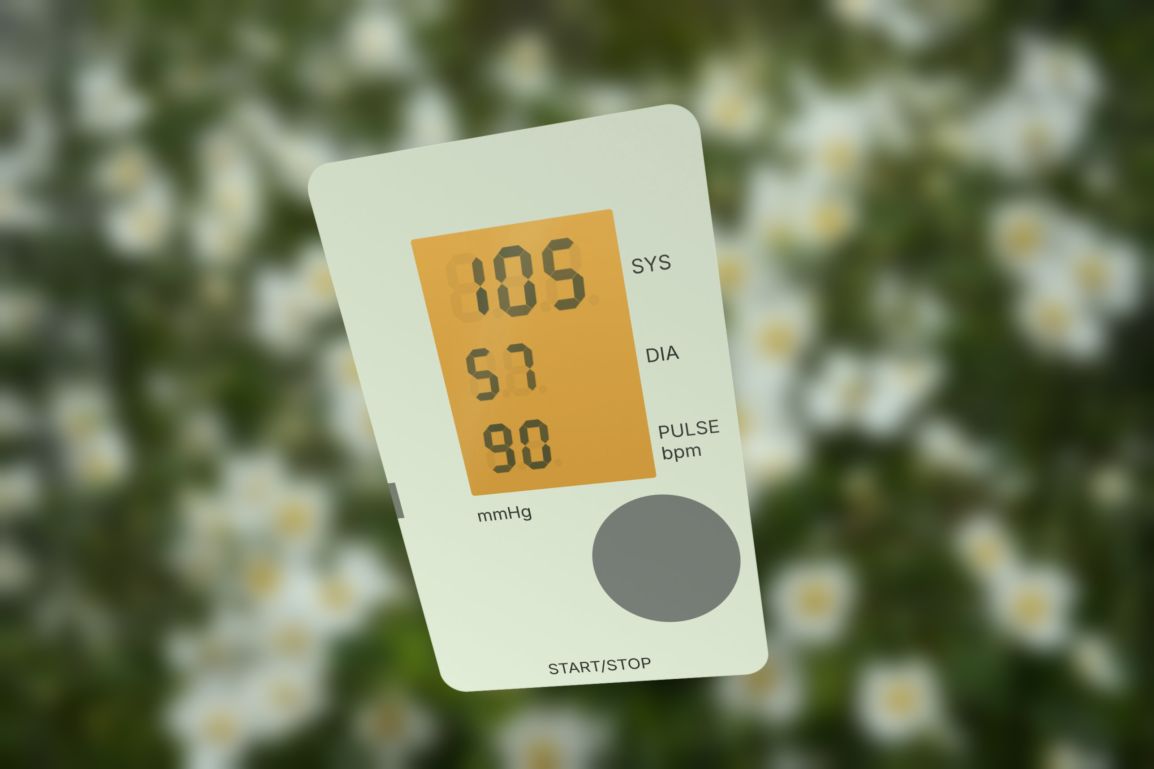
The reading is 105 mmHg
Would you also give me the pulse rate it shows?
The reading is 90 bpm
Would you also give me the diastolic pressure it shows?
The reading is 57 mmHg
